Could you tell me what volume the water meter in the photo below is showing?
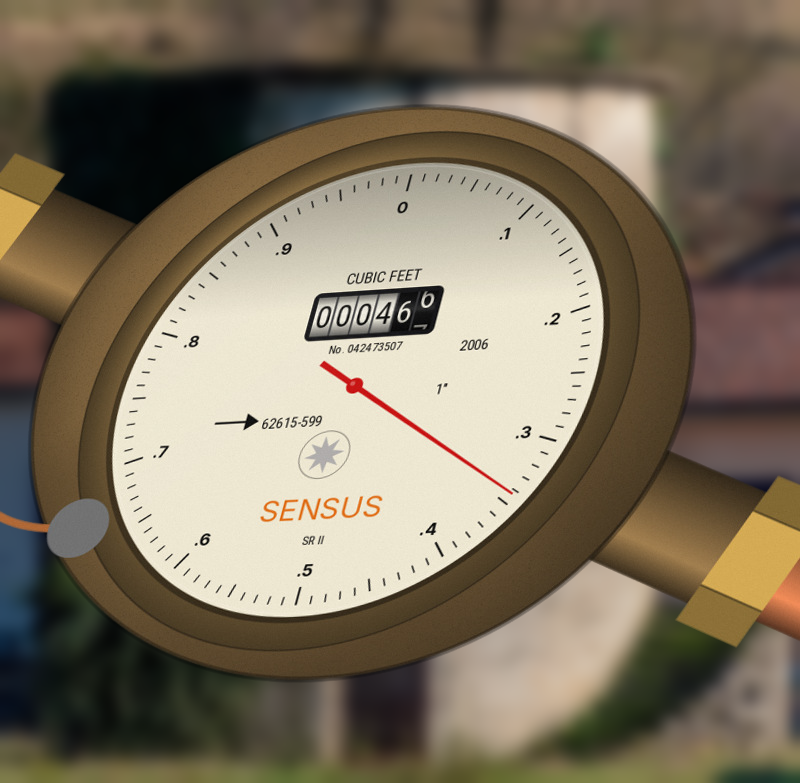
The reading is 466.34 ft³
